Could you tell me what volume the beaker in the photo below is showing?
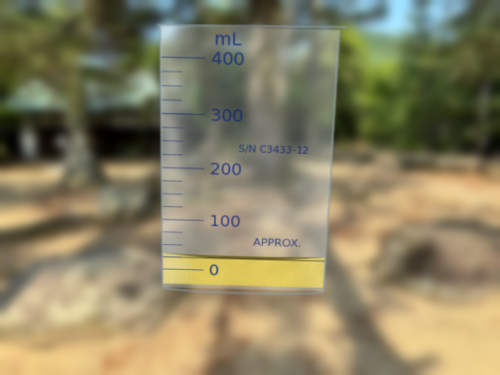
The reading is 25 mL
